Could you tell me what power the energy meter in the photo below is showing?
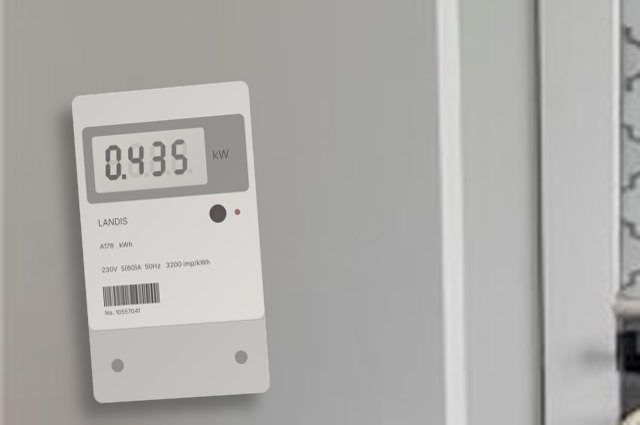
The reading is 0.435 kW
